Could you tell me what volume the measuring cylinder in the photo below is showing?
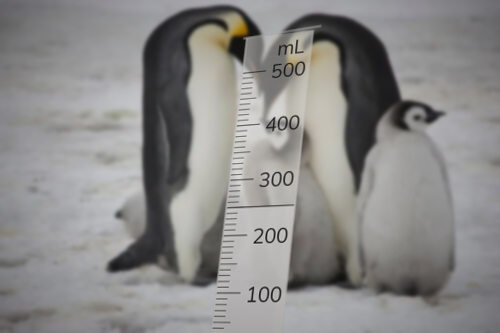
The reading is 250 mL
